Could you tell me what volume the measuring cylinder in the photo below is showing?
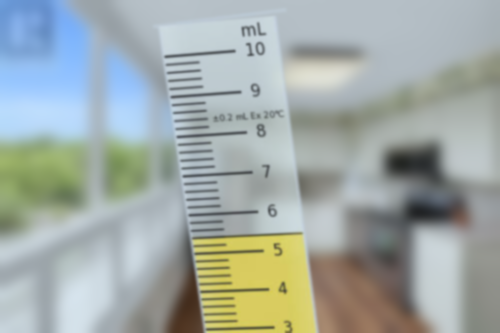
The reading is 5.4 mL
